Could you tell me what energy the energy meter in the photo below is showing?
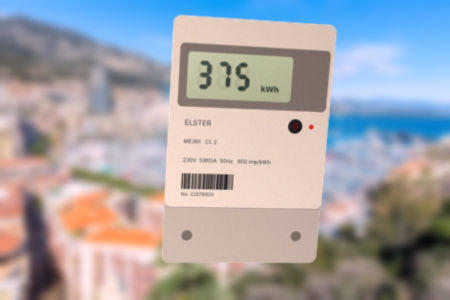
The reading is 375 kWh
